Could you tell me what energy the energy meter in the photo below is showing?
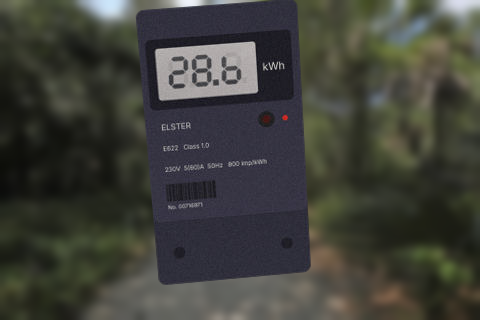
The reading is 28.6 kWh
